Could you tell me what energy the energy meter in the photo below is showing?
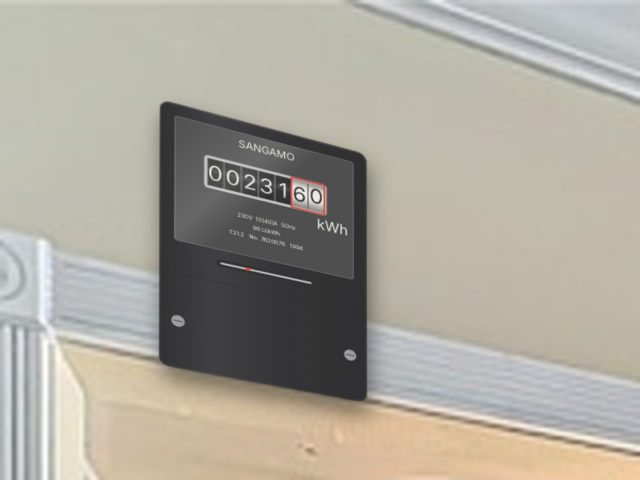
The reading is 231.60 kWh
